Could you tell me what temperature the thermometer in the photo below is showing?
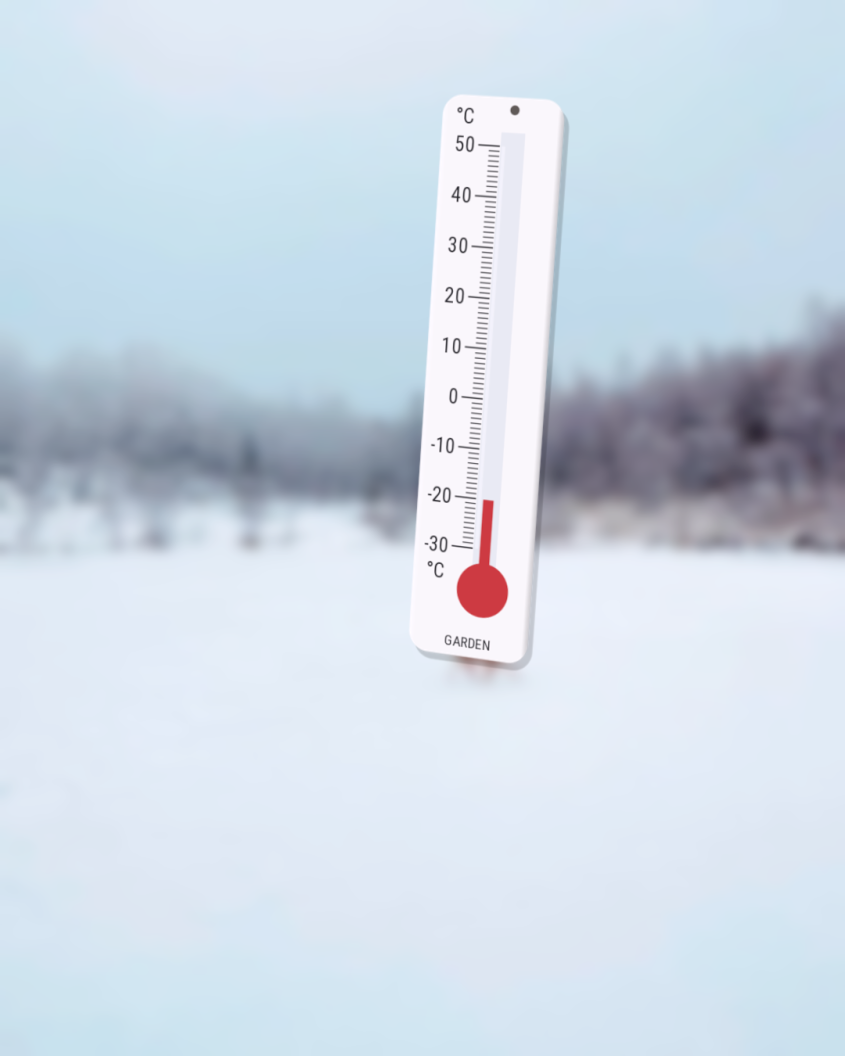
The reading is -20 °C
